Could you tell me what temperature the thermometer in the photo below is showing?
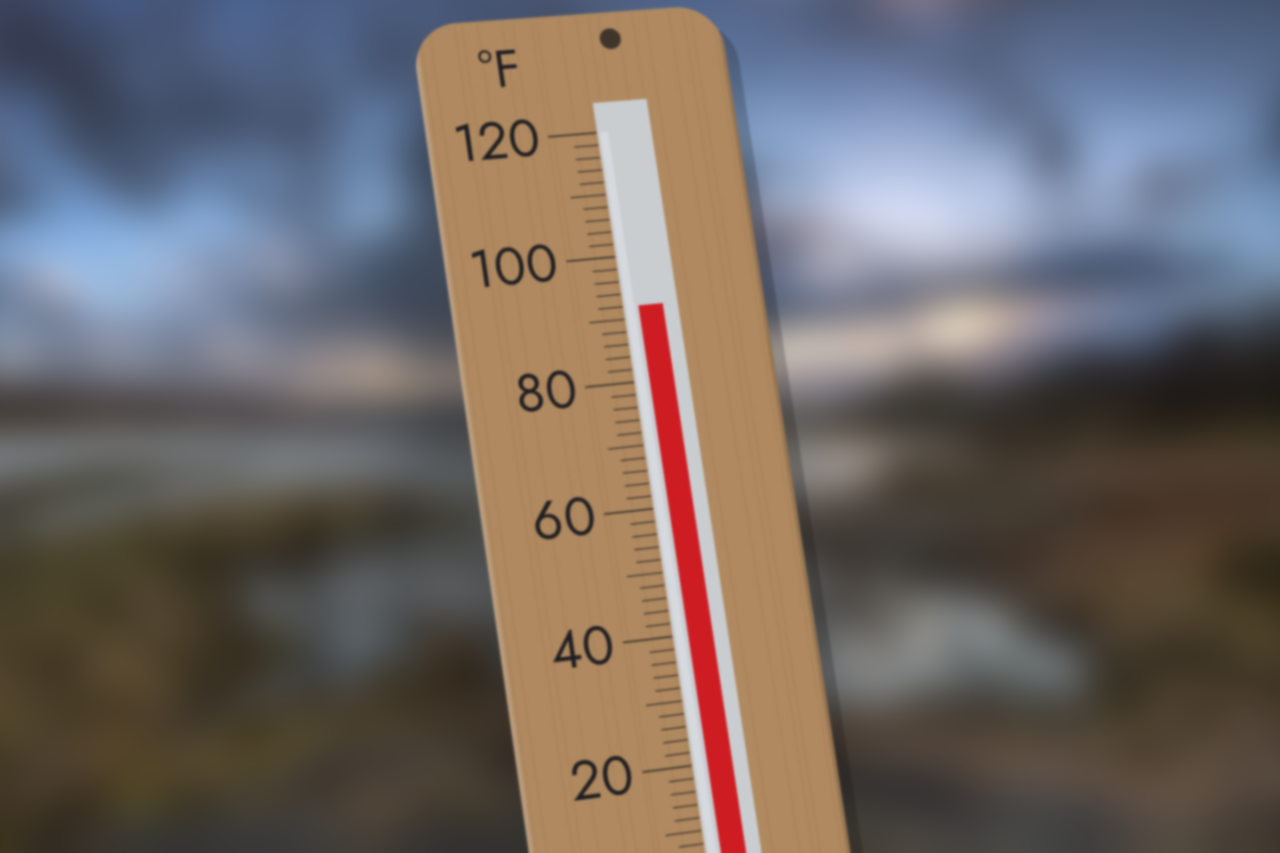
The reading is 92 °F
